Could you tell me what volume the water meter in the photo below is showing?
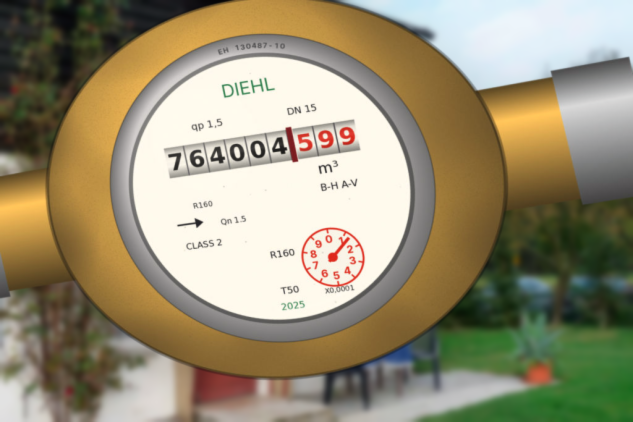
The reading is 764004.5991 m³
